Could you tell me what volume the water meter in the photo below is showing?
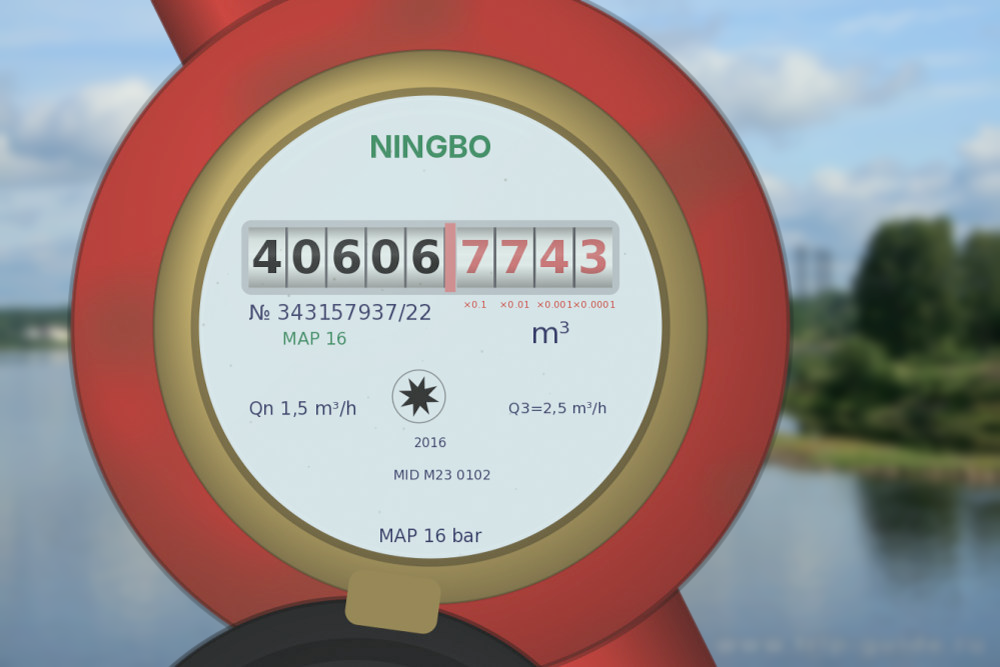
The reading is 40606.7743 m³
